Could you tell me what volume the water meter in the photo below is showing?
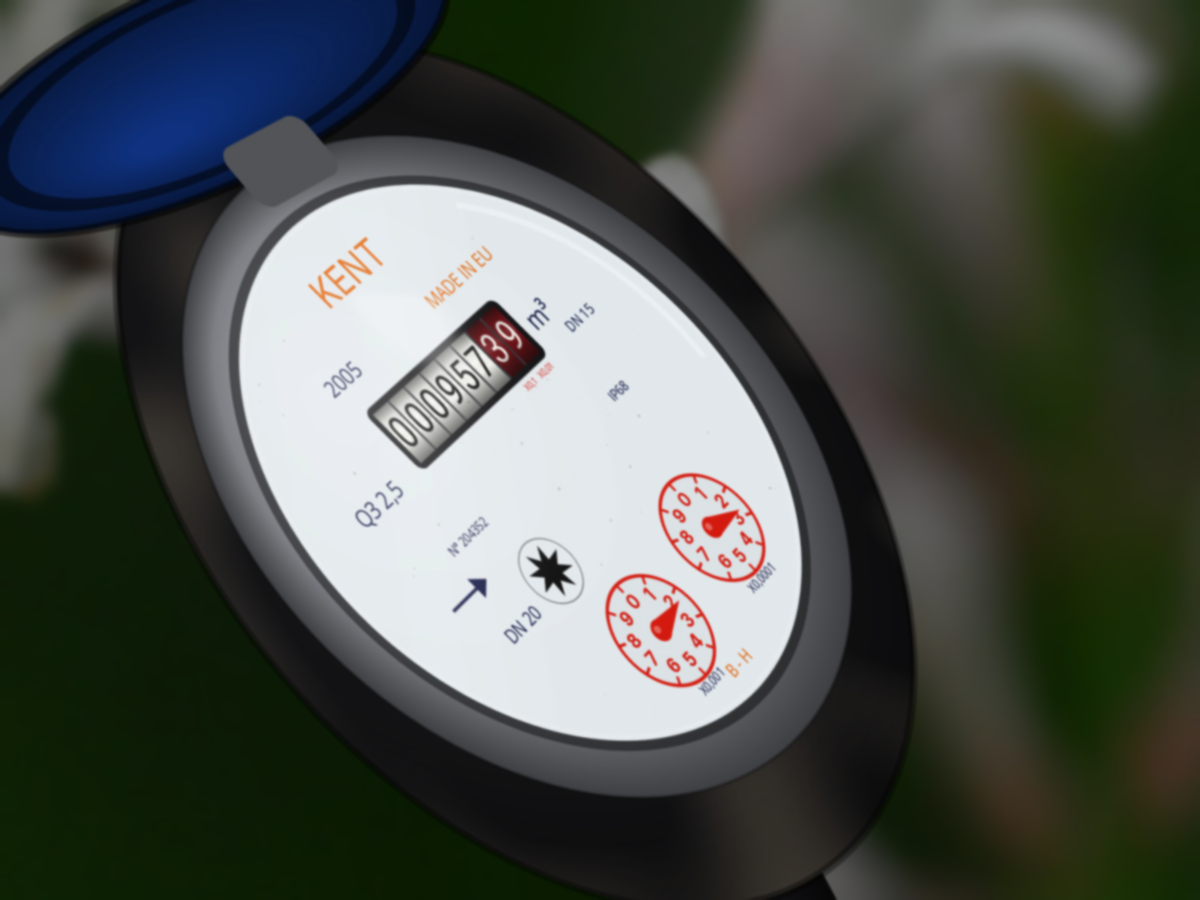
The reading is 957.3922 m³
